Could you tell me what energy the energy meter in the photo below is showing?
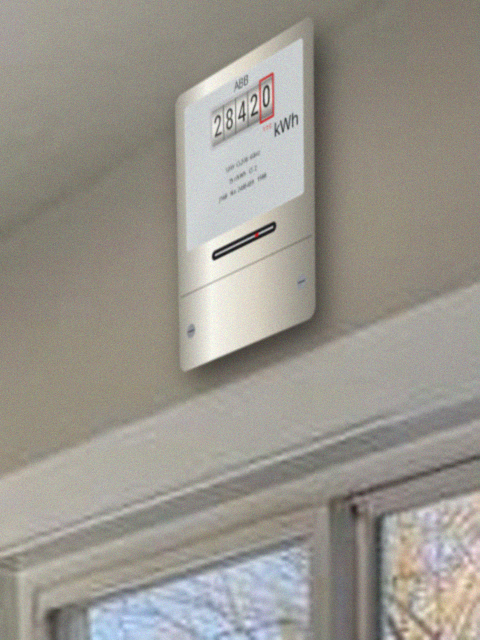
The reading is 2842.0 kWh
